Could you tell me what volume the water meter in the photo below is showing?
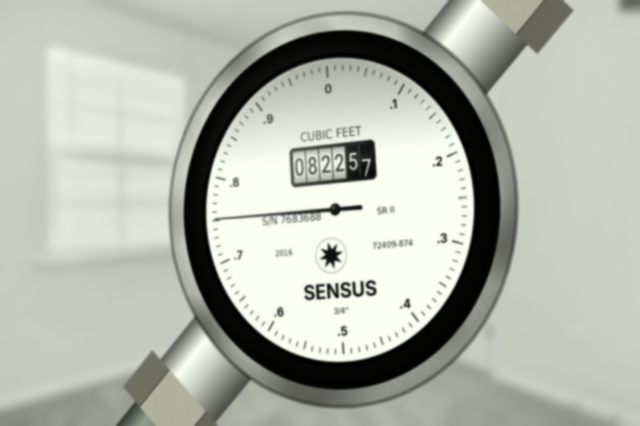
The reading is 82256.75 ft³
